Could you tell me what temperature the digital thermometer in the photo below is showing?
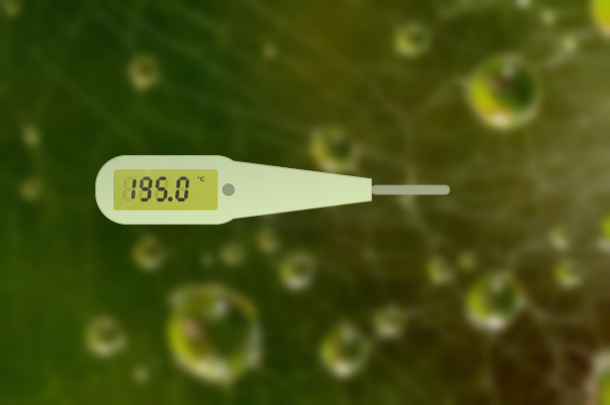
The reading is 195.0 °C
